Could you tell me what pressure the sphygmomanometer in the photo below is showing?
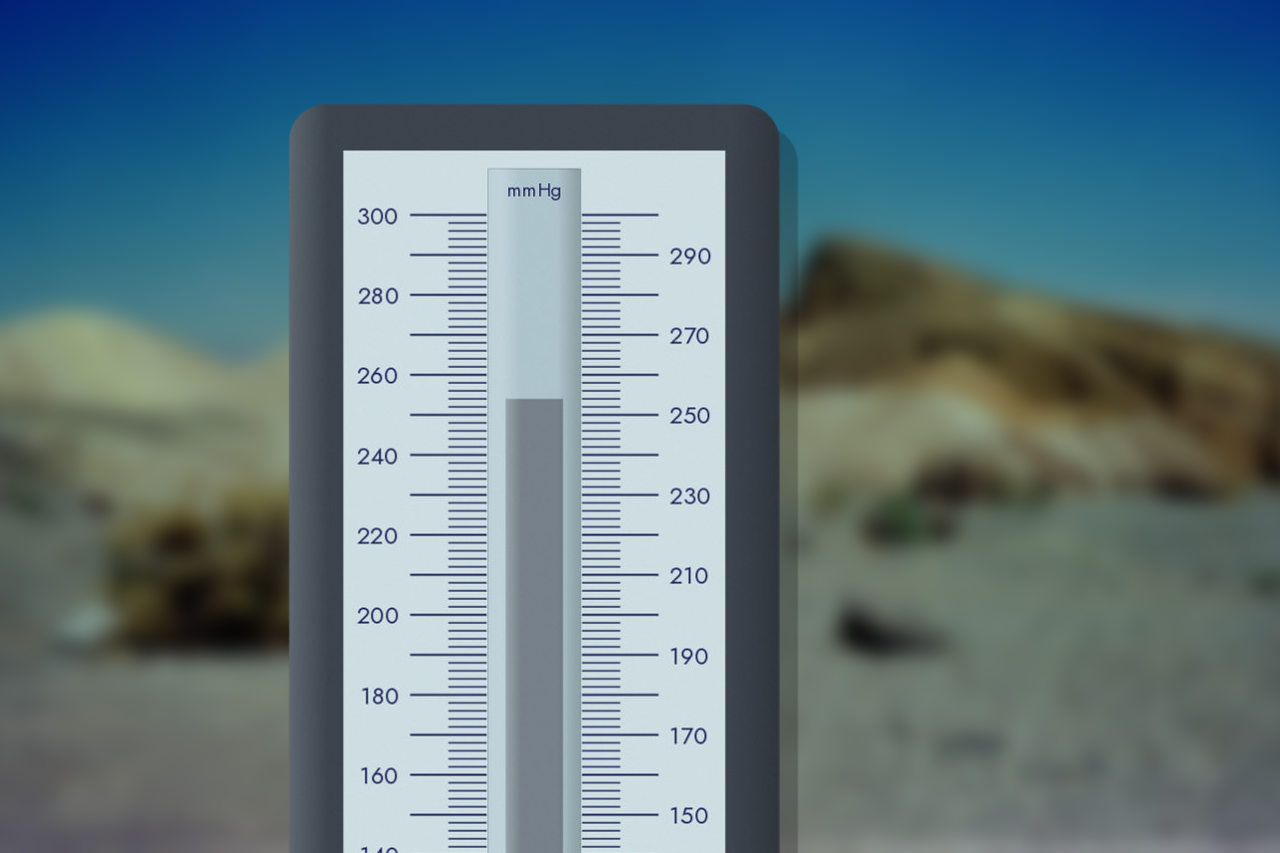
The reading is 254 mmHg
